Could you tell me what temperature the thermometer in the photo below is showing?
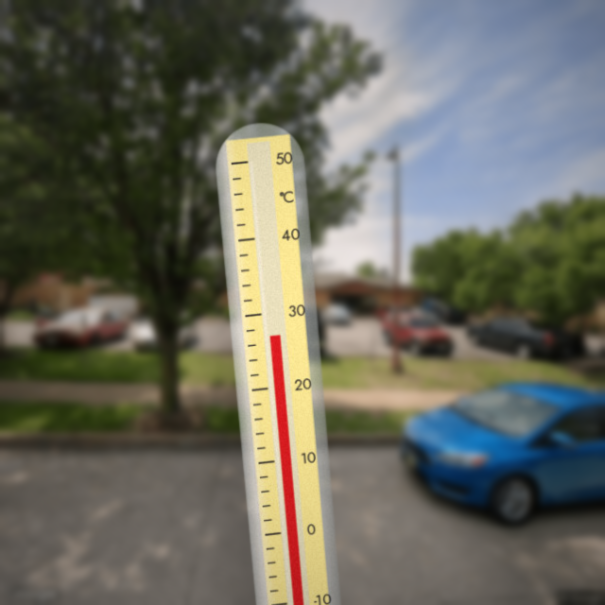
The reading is 27 °C
